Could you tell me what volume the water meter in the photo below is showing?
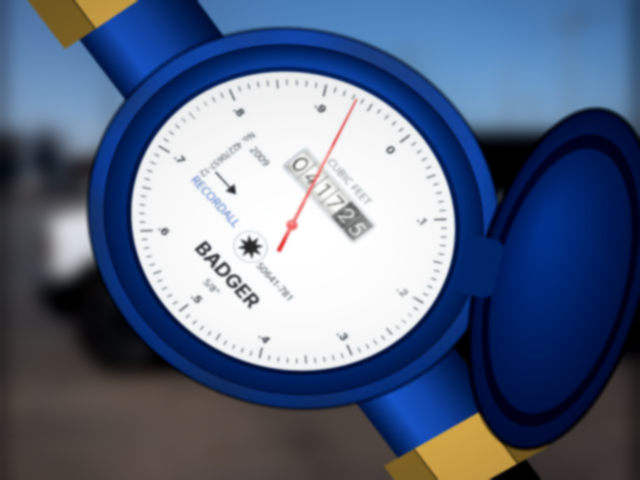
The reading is 41724.93 ft³
